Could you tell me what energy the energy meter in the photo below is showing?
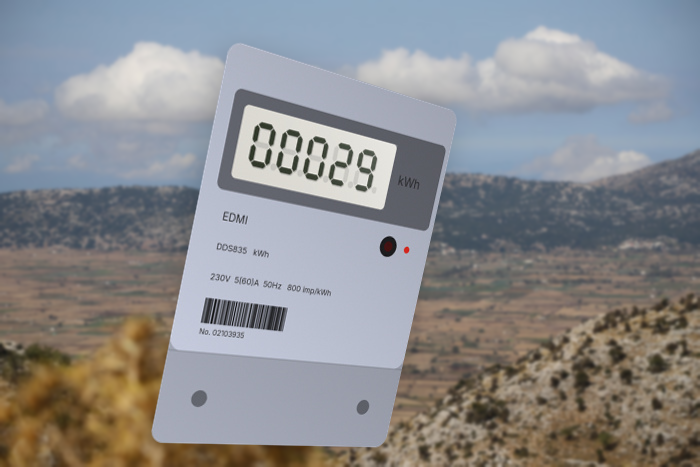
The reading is 29 kWh
